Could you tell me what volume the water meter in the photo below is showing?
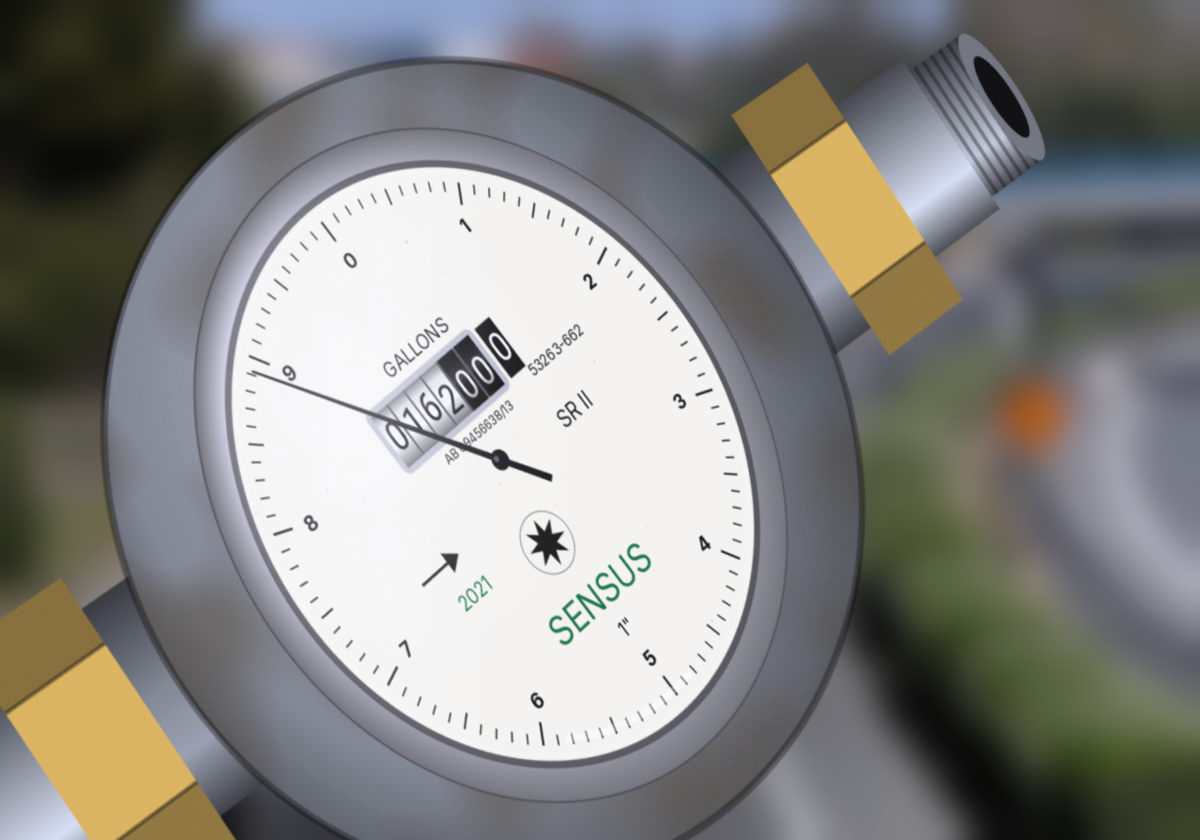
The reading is 161998.9 gal
